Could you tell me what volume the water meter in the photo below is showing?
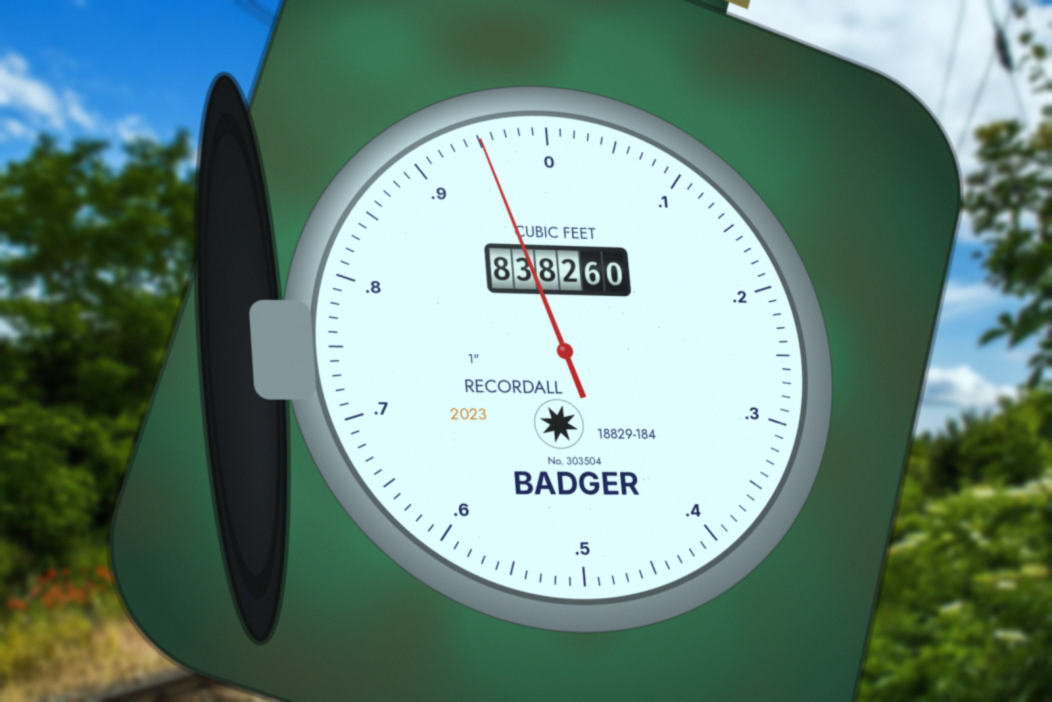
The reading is 838259.95 ft³
